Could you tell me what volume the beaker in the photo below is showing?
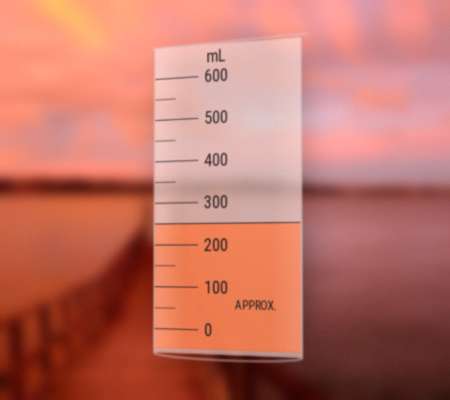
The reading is 250 mL
